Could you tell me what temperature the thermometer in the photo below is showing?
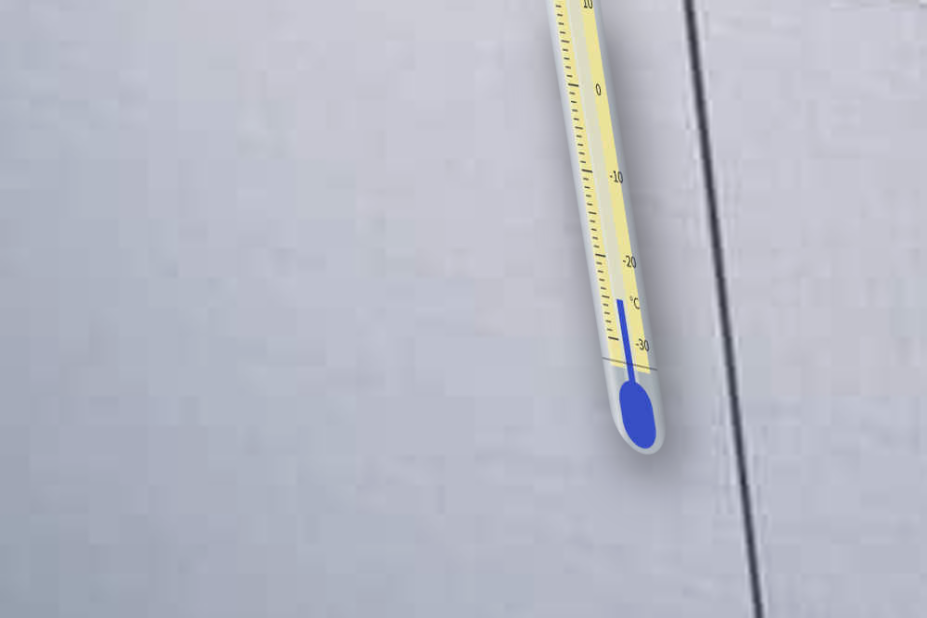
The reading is -25 °C
